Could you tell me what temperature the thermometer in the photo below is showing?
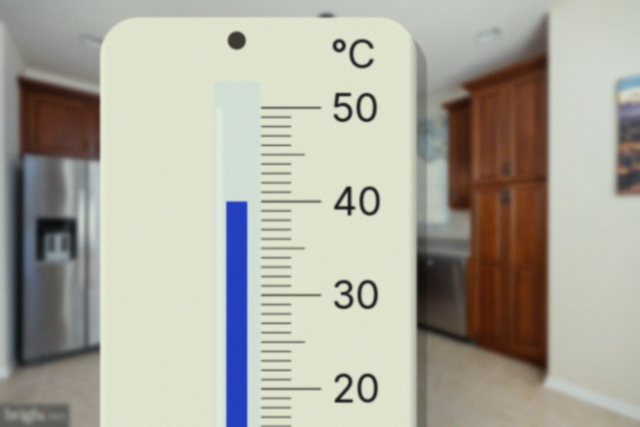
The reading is 40 °C
